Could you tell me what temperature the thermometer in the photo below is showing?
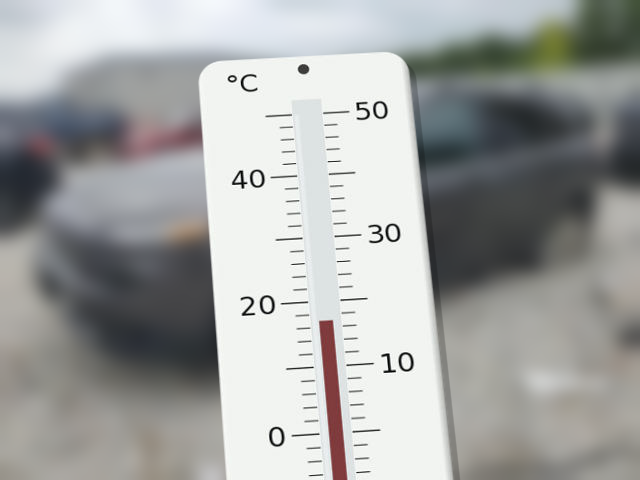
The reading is 17 °C
